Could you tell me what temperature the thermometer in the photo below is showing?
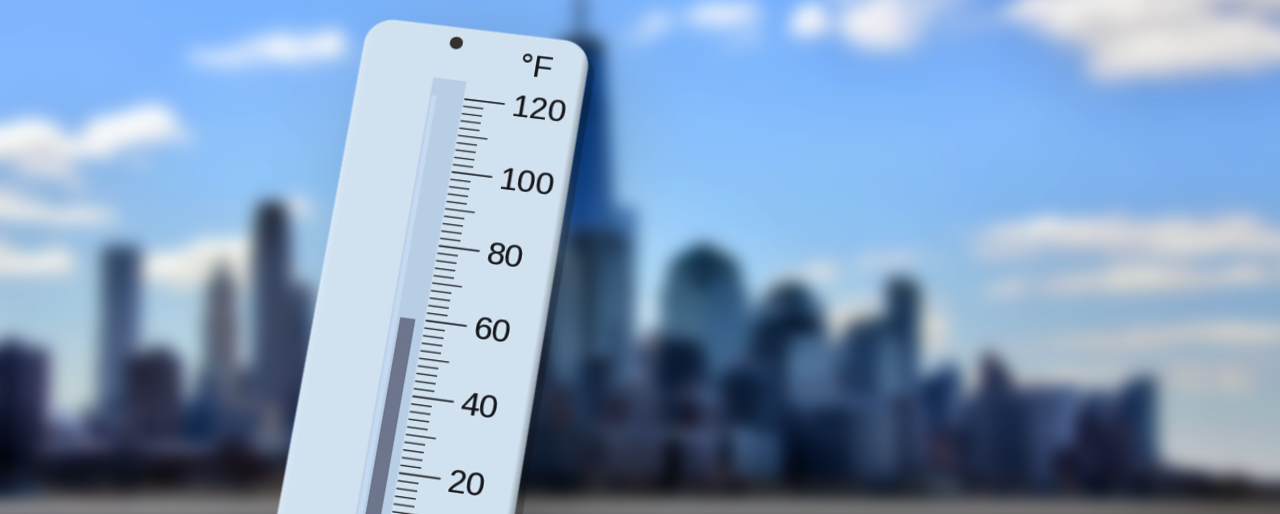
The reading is 60 °F
